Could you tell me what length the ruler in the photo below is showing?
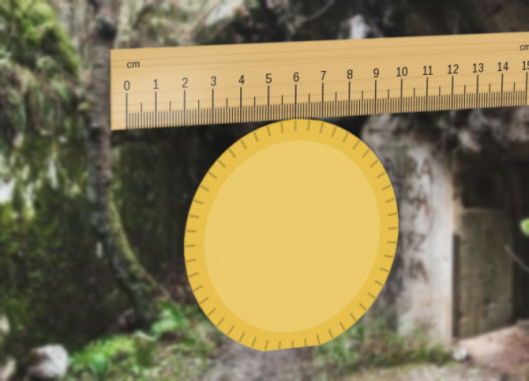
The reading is 8 cm
